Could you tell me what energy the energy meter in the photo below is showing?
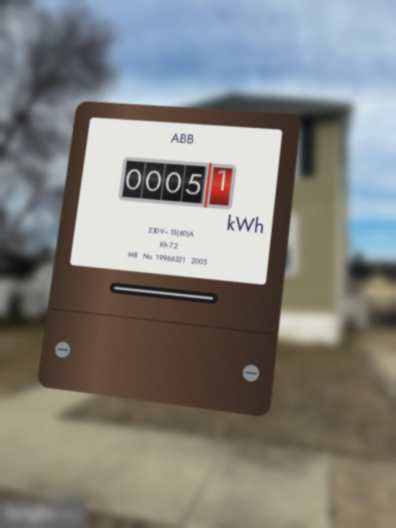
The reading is 5.1 kWh
